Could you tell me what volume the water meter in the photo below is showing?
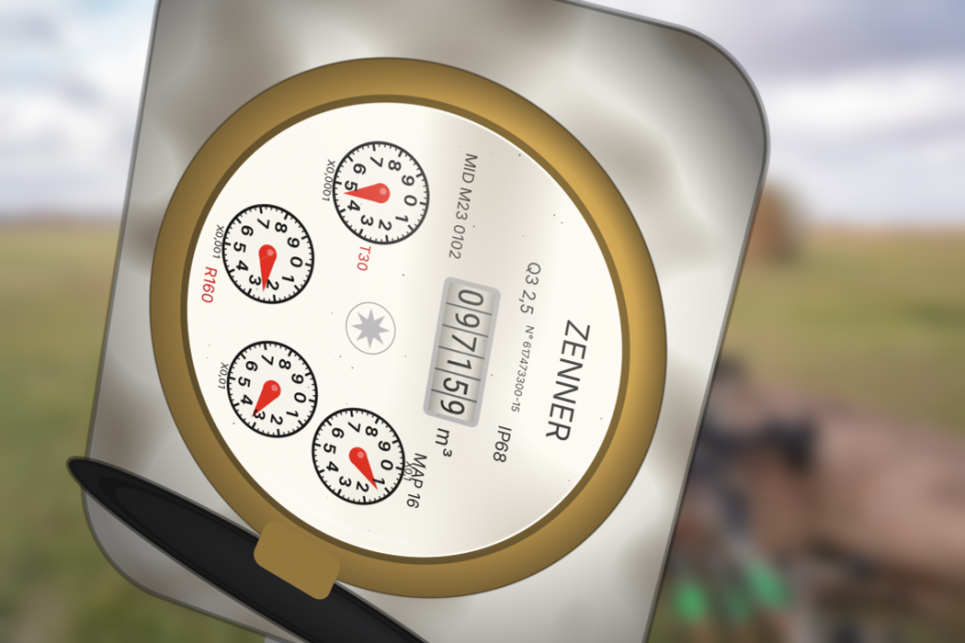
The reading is 97159.1324 m³
